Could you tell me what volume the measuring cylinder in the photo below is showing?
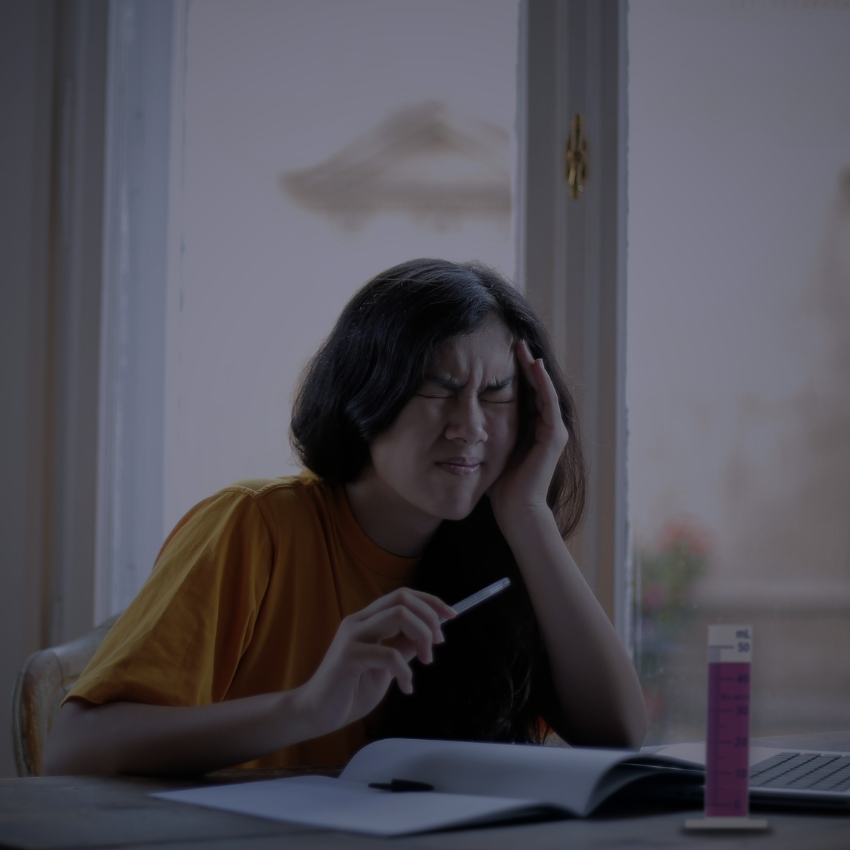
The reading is 45 mL
